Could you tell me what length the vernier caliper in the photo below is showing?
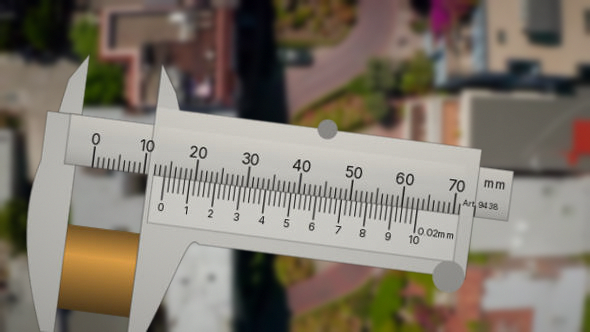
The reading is 14.0 mm
